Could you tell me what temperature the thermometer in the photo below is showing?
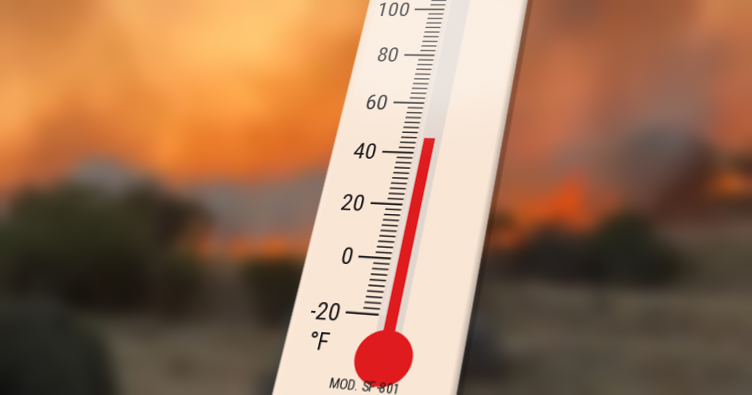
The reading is 46 °F
